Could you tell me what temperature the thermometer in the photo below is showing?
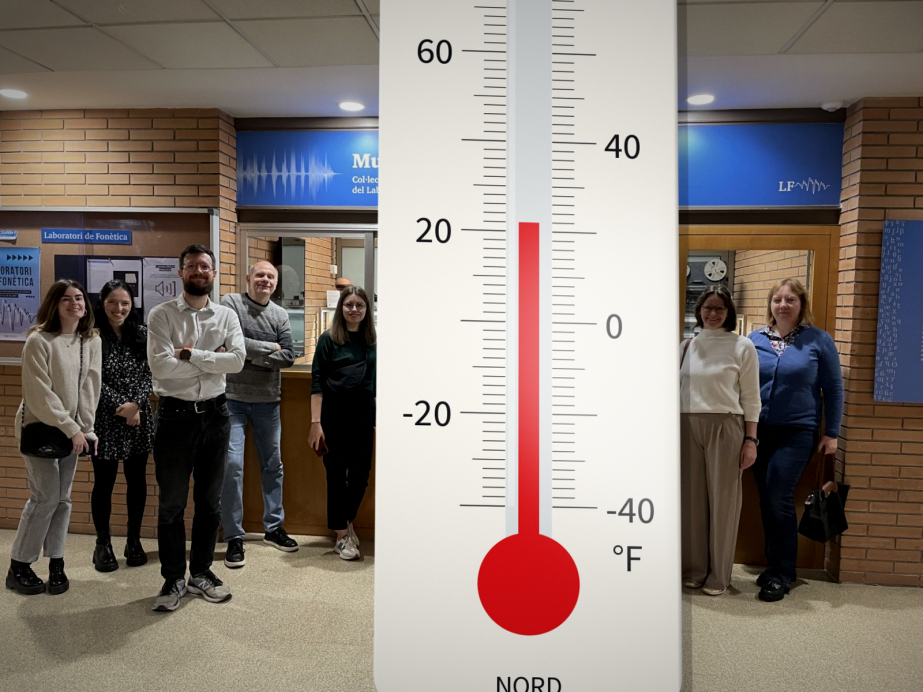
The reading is 22 °F
